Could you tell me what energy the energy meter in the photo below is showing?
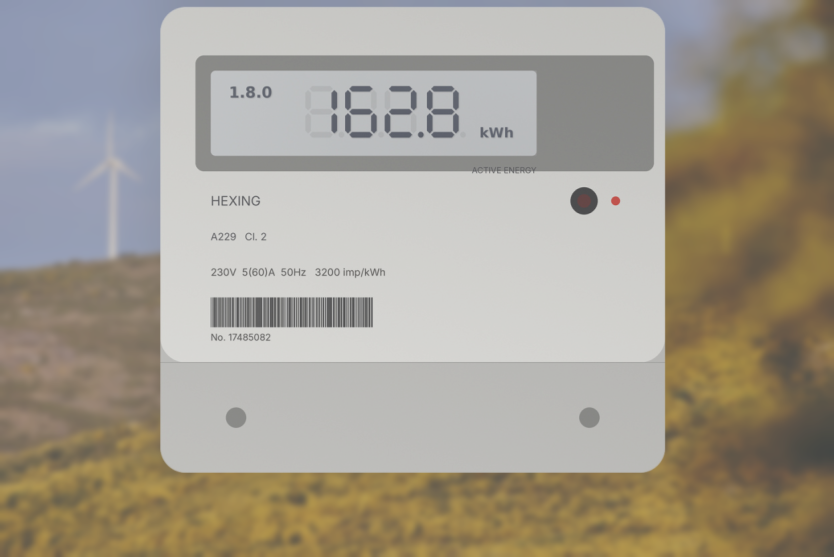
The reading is 162.8 kWh
